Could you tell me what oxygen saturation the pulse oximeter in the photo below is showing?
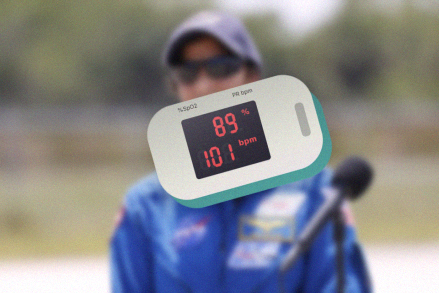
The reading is 89 %
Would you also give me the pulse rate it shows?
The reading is 101 bpm
